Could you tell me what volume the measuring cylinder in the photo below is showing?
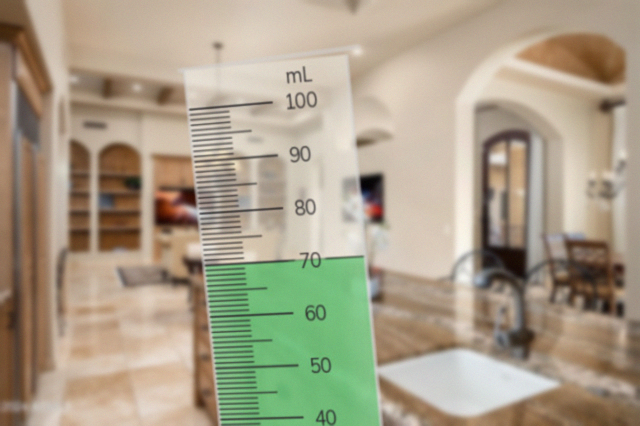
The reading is 70 mL
